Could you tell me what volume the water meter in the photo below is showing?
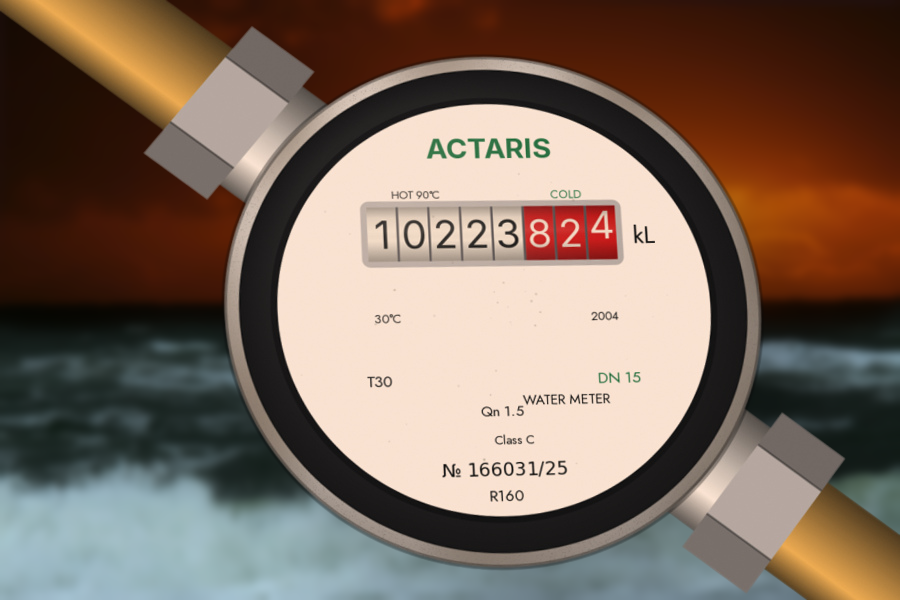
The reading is 10223.824 kL
